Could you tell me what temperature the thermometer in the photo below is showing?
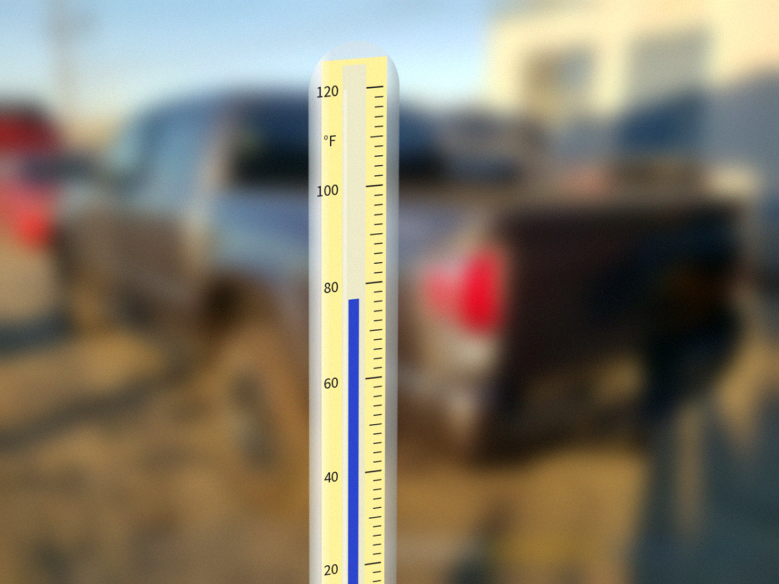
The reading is 77 °F
